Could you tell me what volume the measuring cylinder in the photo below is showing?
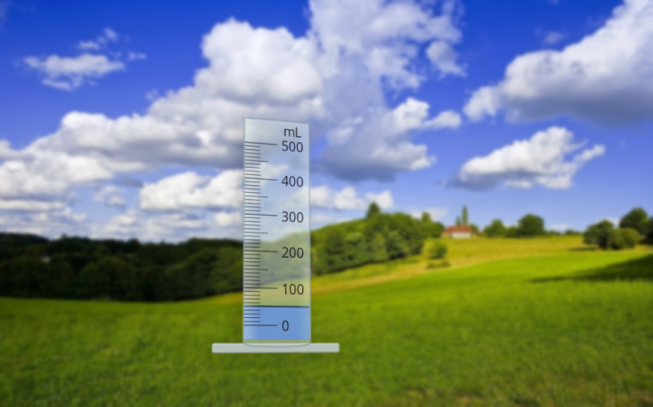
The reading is 50 mL
